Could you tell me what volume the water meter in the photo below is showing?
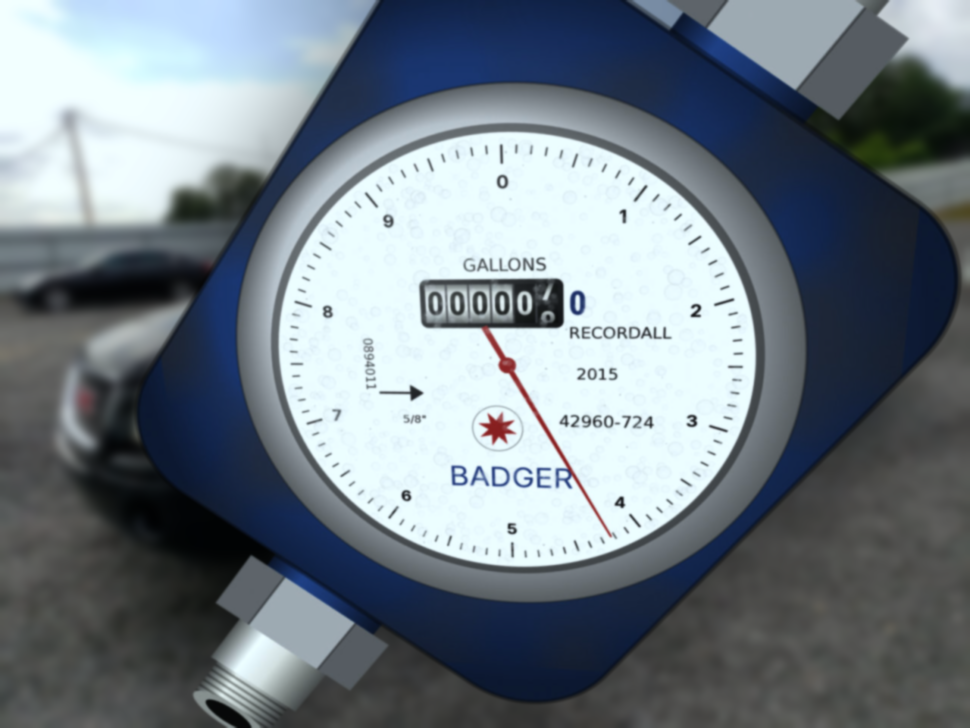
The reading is 74.2 gal
